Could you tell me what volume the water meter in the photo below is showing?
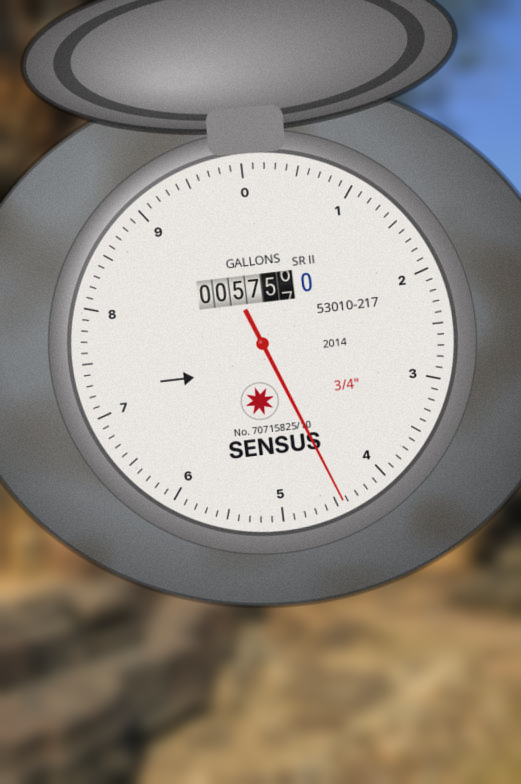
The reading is 57564.4 gal
